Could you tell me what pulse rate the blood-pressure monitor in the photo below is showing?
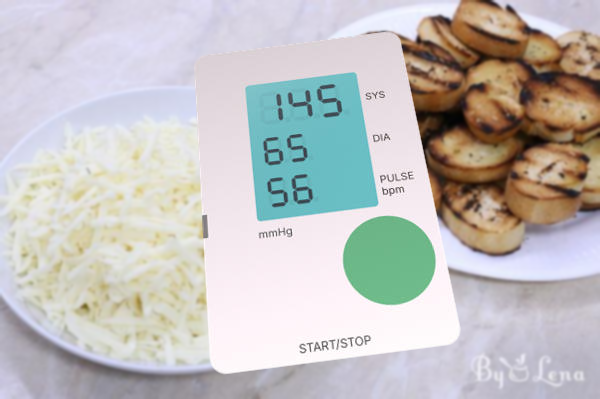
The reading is 56 bpm
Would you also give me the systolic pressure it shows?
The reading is 145 mmHg
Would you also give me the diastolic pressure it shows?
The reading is 65 mmHg
